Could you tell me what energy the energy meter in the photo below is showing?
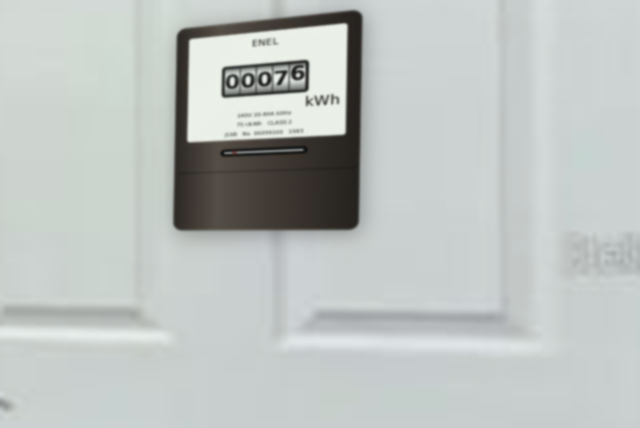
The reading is 76 kWh
